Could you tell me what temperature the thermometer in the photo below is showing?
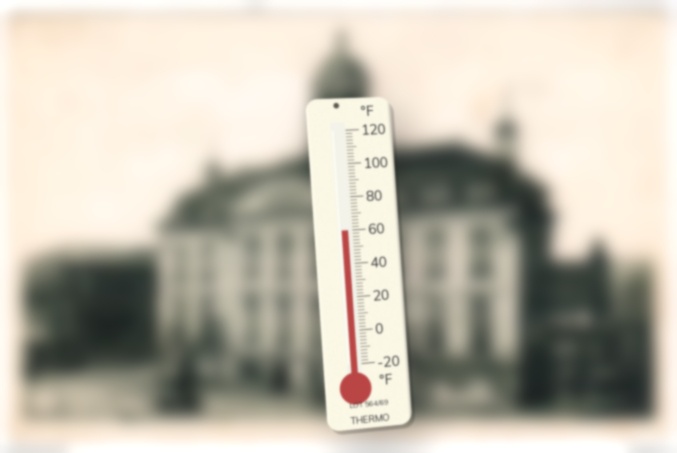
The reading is 60 °F
